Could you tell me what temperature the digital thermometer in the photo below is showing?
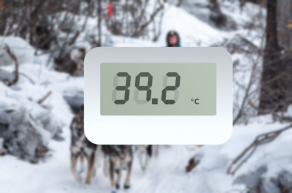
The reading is 39.2 °C
